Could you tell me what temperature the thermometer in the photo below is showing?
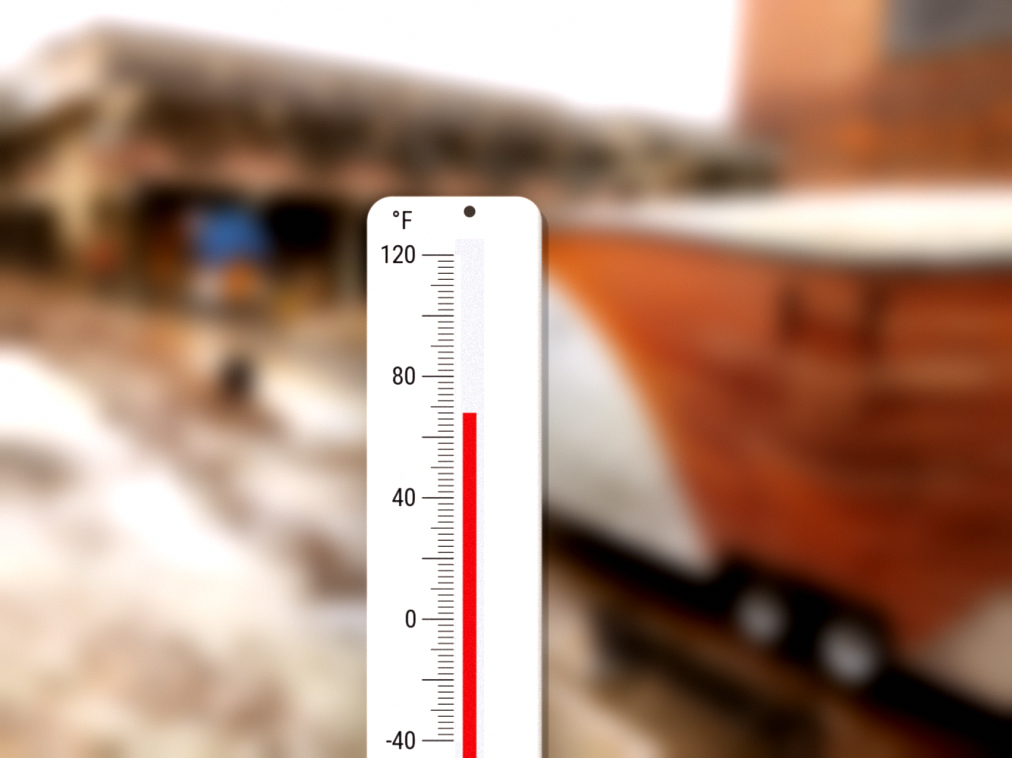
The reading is 68 °F
